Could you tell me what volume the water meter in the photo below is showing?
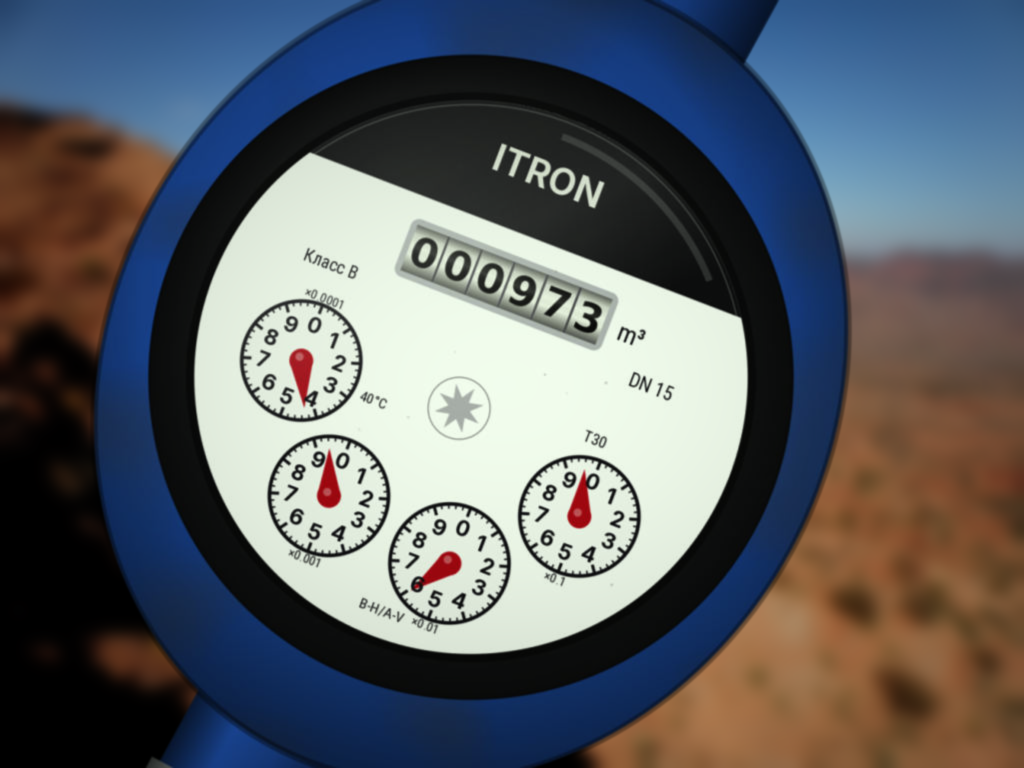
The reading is 972.9594 m³
